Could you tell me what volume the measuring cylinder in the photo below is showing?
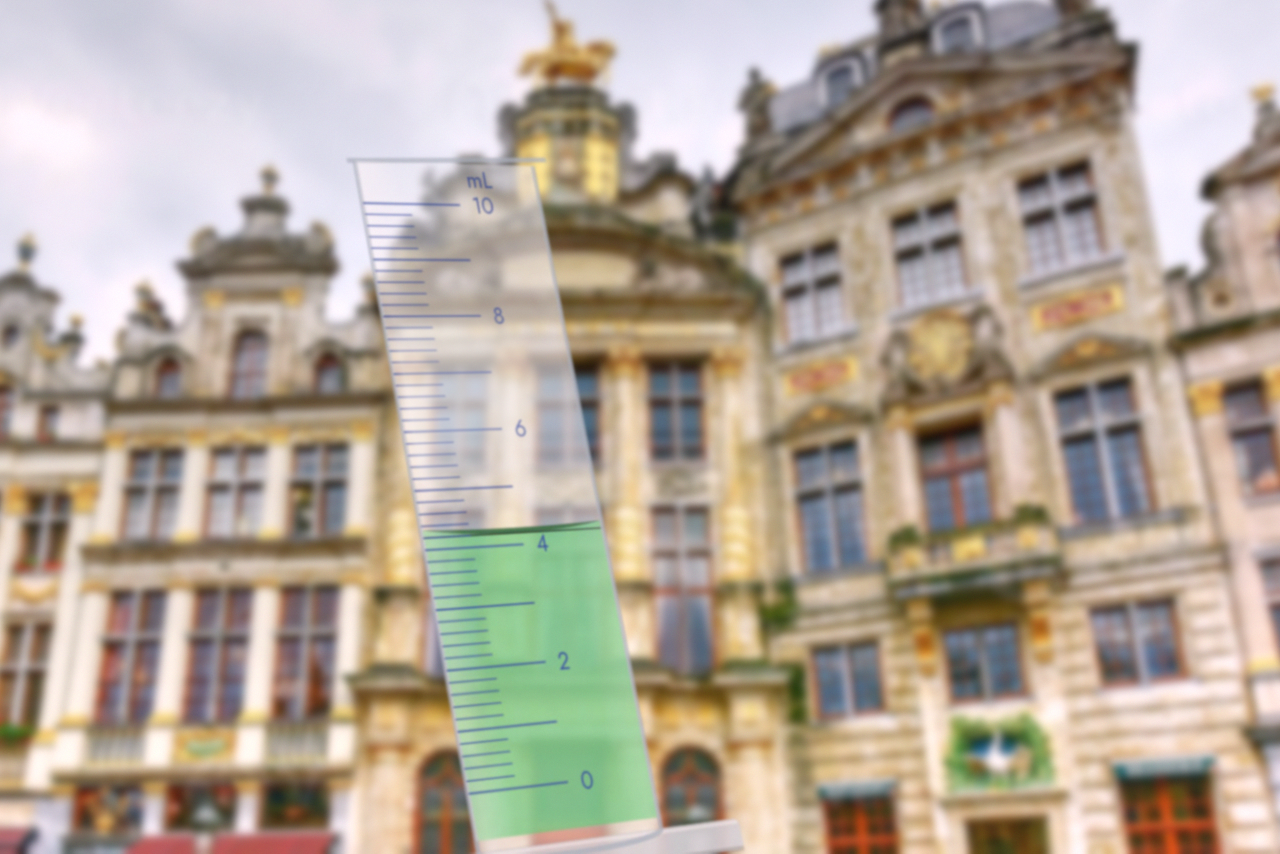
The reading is 4.2 mL
